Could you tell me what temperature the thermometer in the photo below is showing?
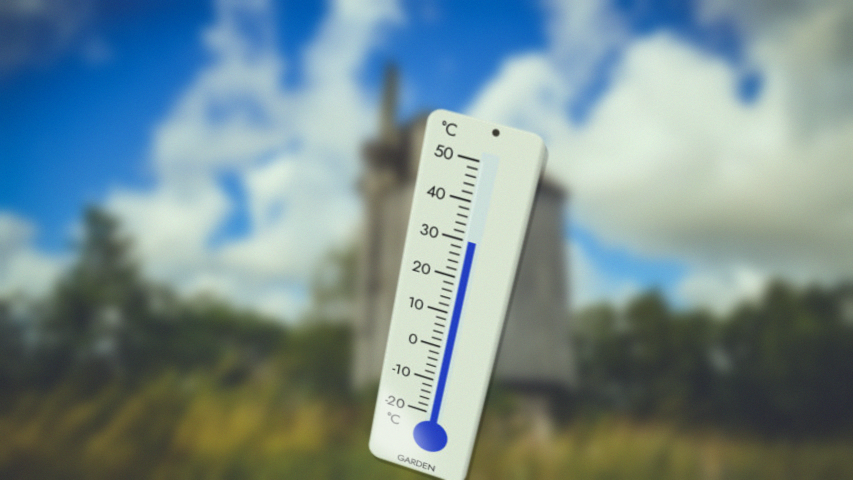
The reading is 30 °C
